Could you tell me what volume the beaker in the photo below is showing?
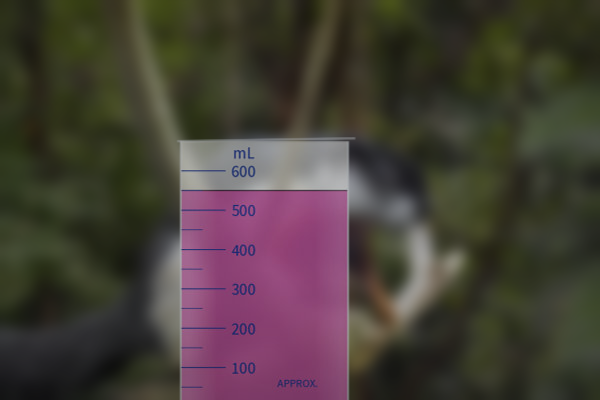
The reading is 550 mL
